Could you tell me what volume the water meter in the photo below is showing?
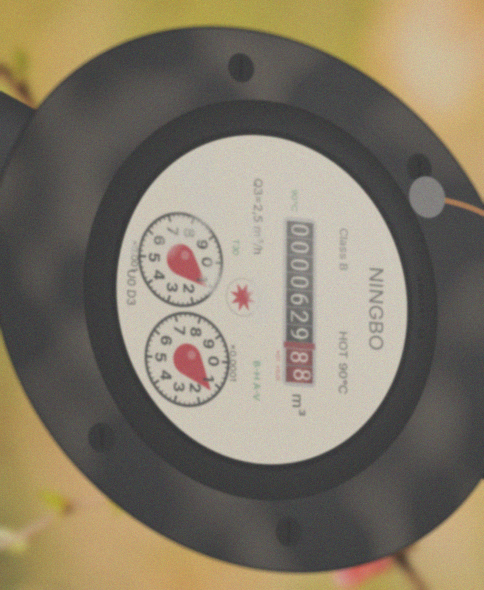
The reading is 629.8811 m³
